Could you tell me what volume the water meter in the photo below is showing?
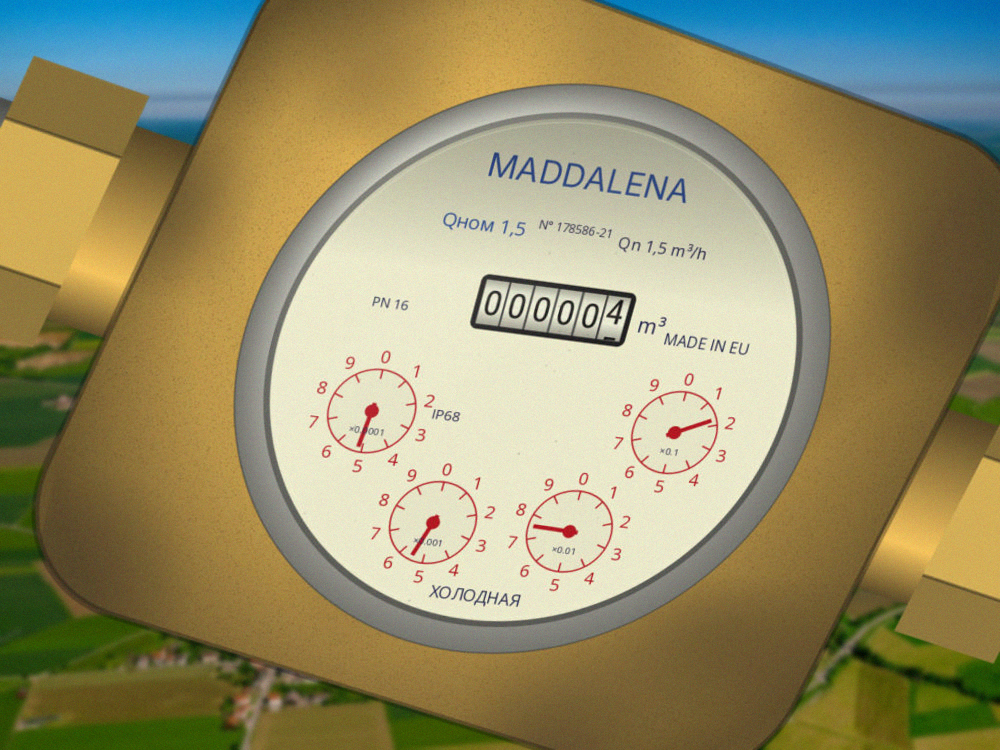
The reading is 4.1755 m³
